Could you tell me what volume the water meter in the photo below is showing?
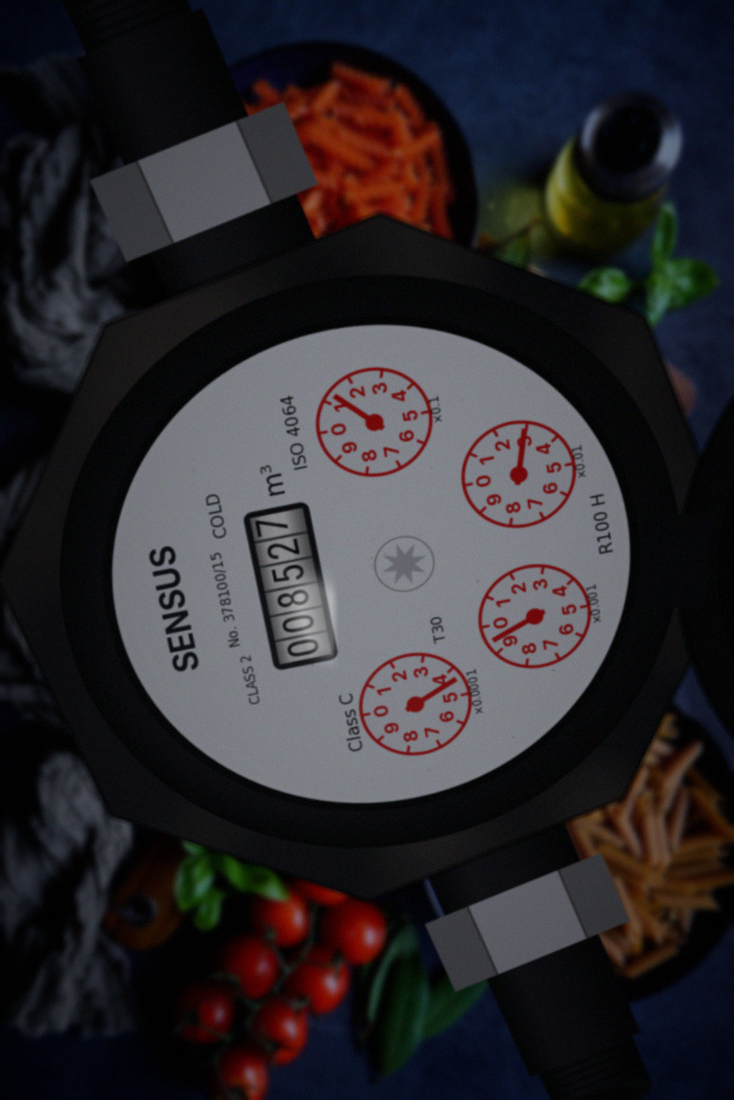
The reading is 8527.1294 m³
